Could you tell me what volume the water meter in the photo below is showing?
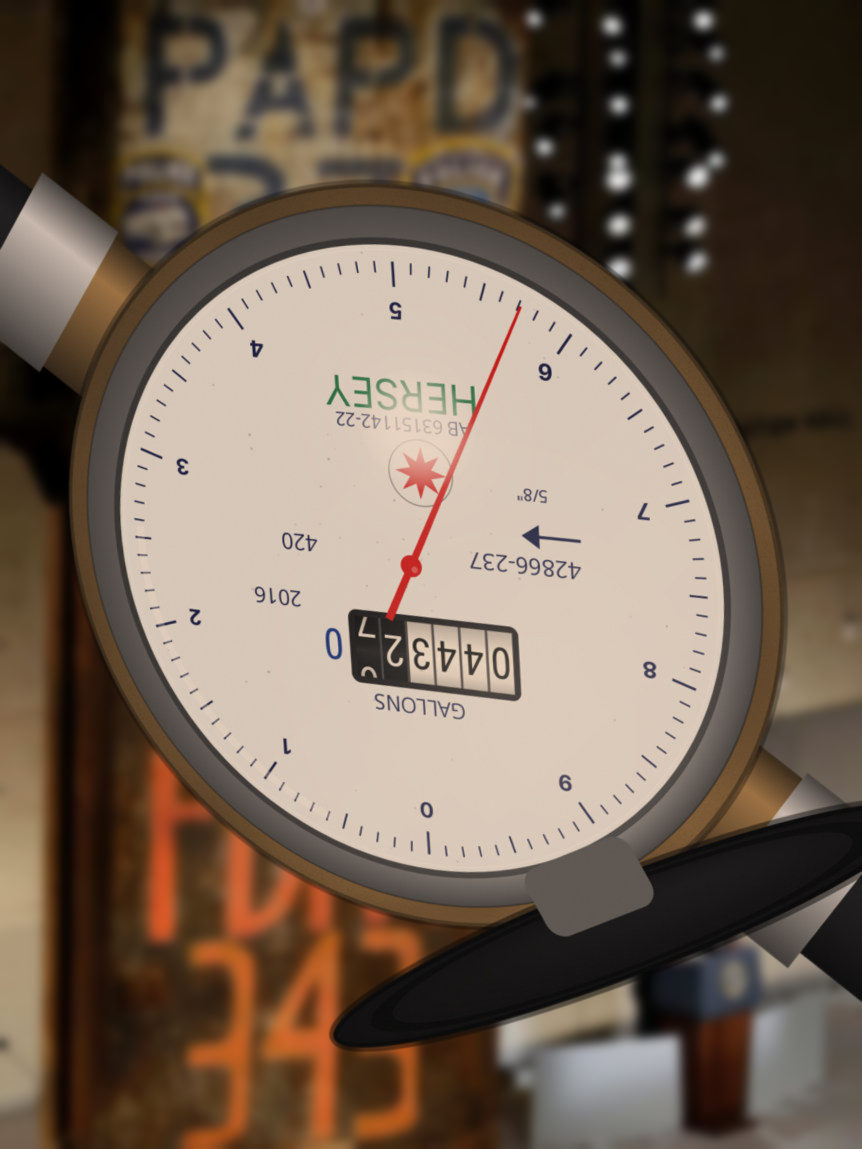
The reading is 443265.7 gal
